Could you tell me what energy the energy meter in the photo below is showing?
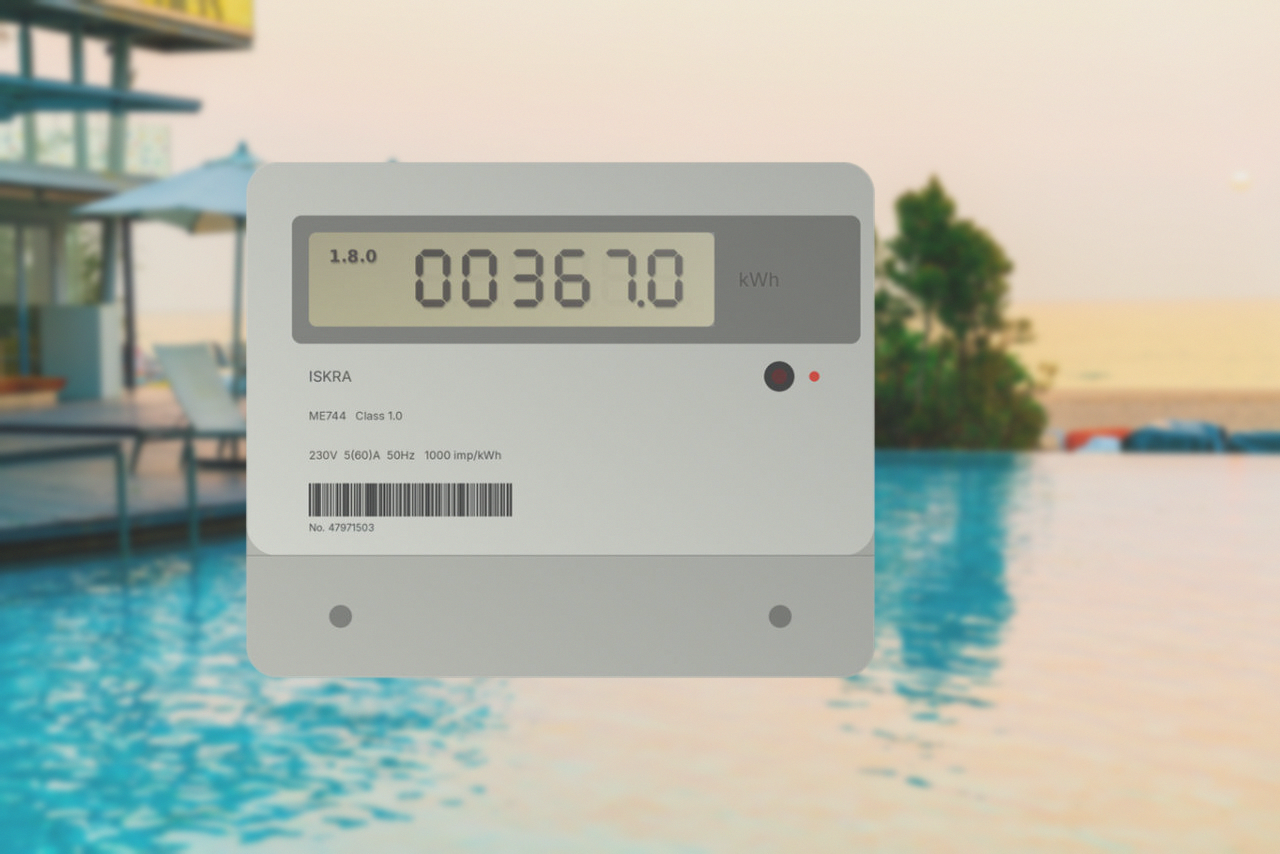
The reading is 367.0 kWh
